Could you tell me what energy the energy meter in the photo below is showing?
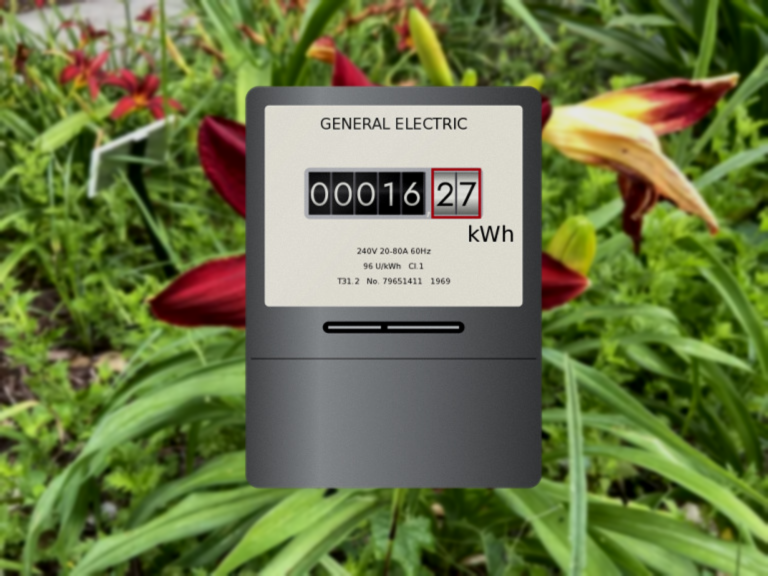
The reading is 16.27 kWh
